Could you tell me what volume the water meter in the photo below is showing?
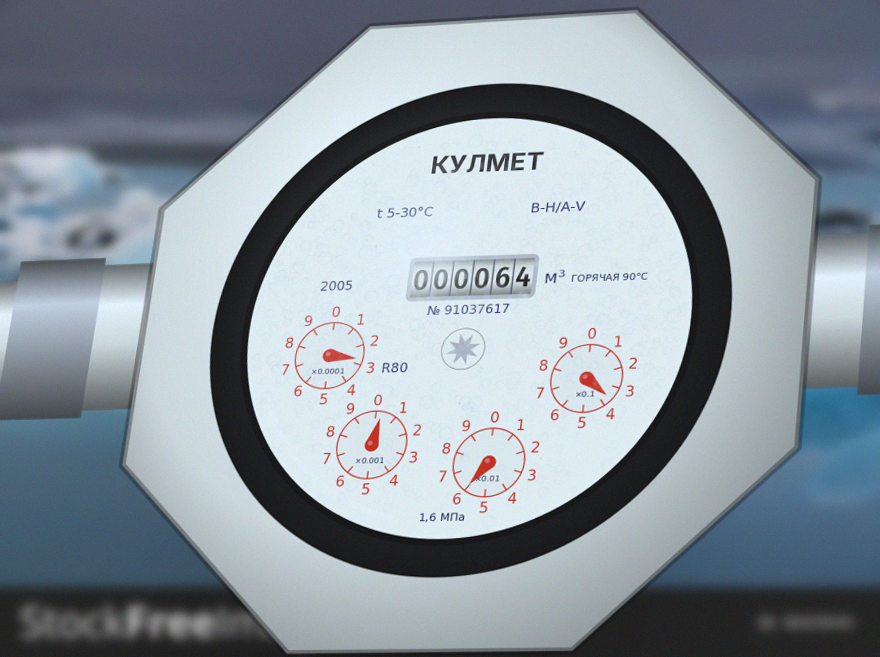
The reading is 64.3602 m³
